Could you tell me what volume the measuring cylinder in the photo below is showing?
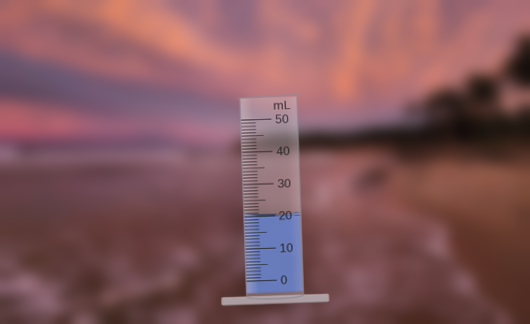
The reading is 20 mL
